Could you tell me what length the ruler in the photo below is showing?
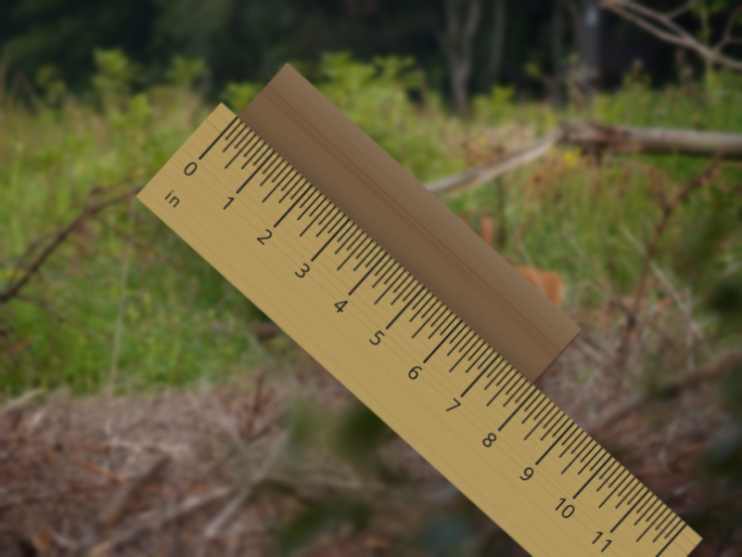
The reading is 7.875 in
